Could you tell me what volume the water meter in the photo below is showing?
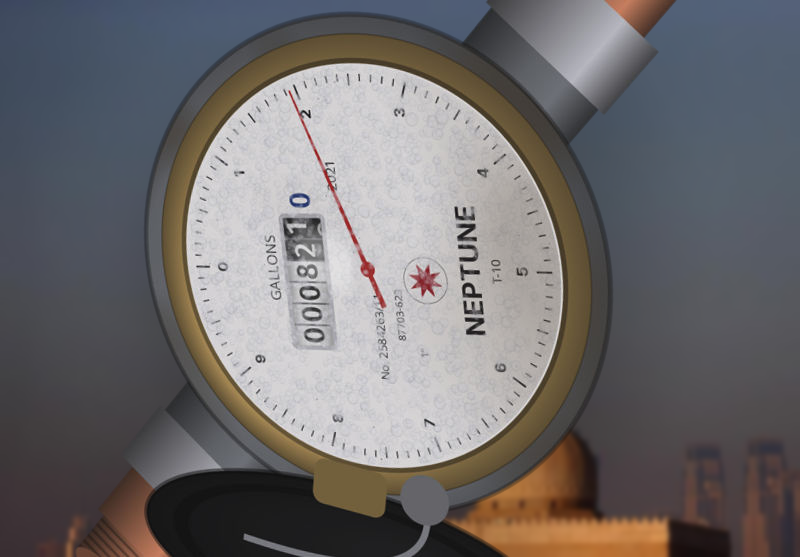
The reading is 8211.9 gal
